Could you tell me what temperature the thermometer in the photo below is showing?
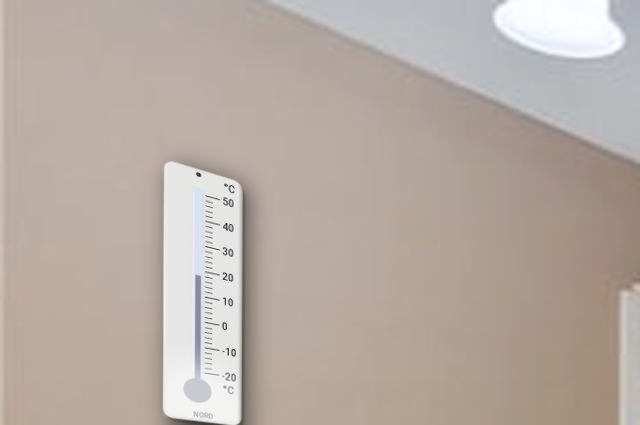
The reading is 18 °C
